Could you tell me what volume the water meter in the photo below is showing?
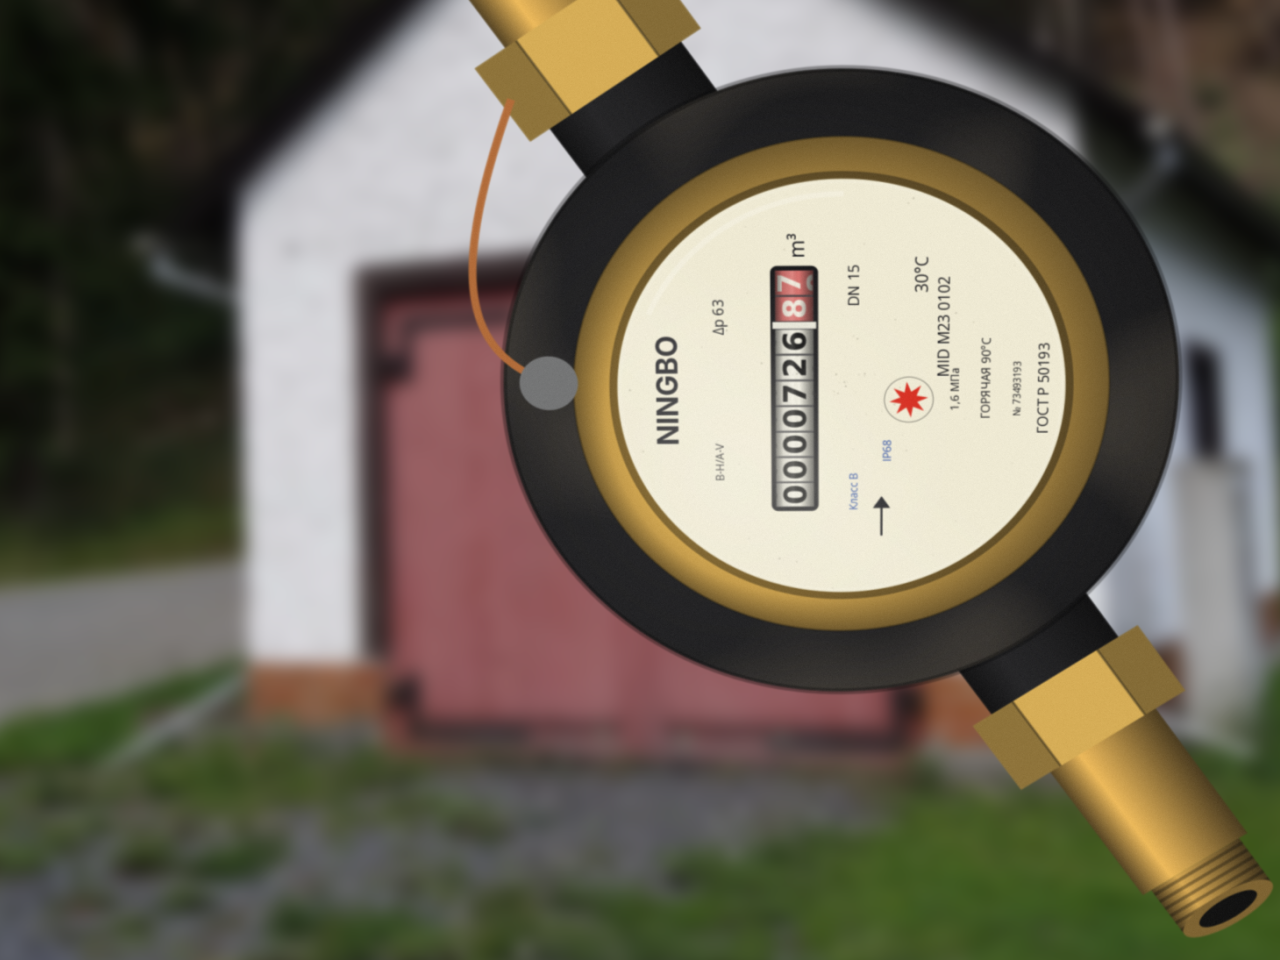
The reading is 726.87 m³
